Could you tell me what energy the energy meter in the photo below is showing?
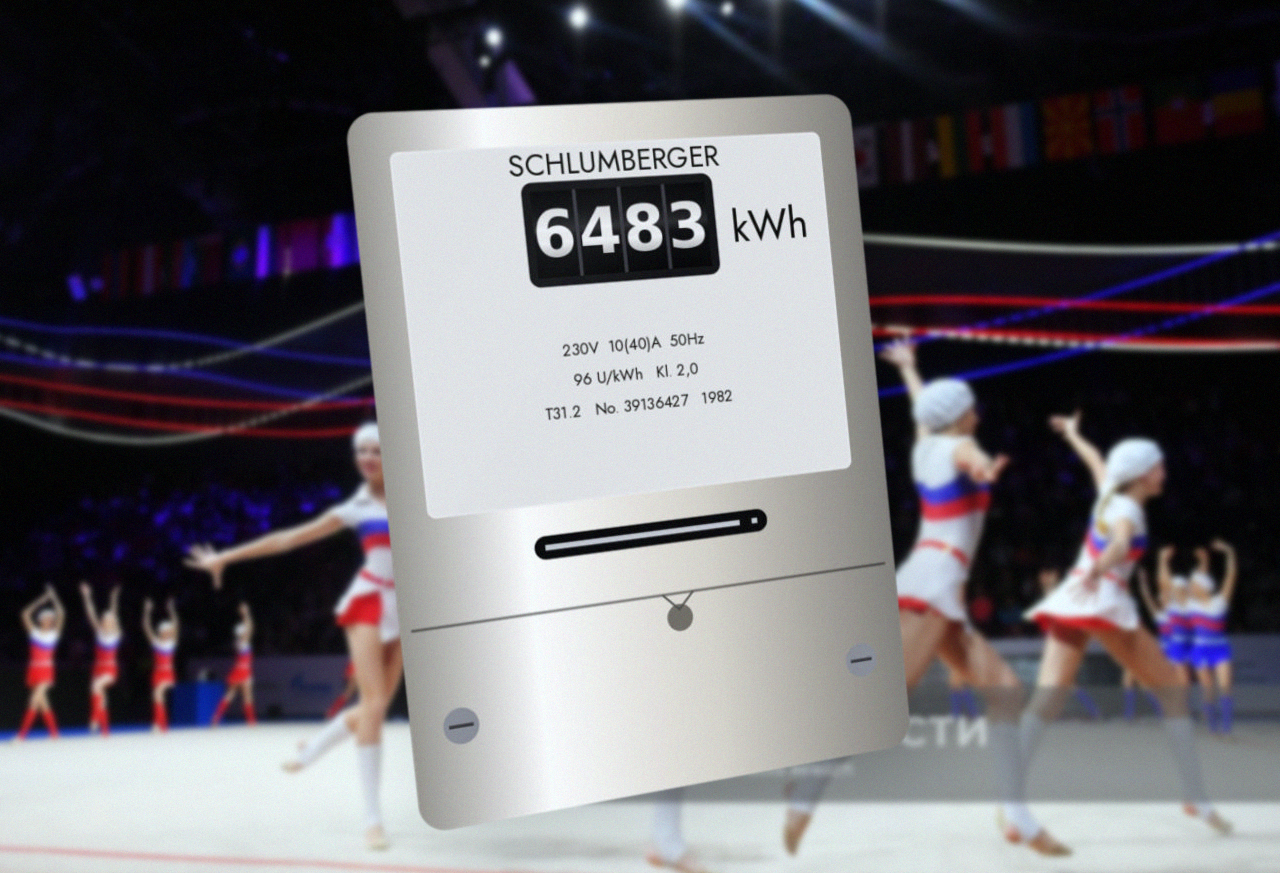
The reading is 6483 kWh
